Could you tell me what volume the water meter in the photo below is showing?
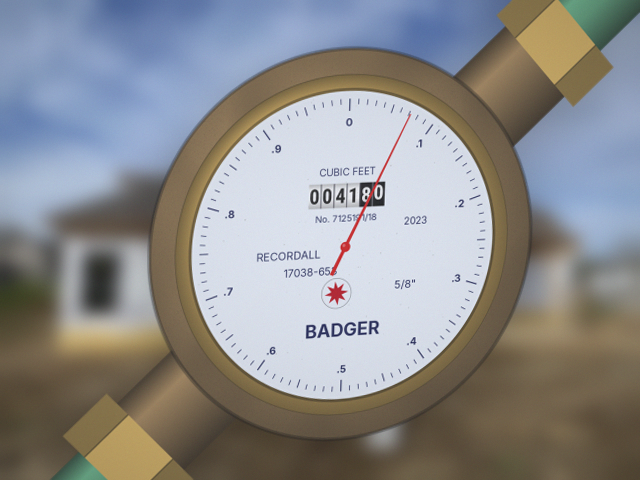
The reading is 4180.07 ft³
